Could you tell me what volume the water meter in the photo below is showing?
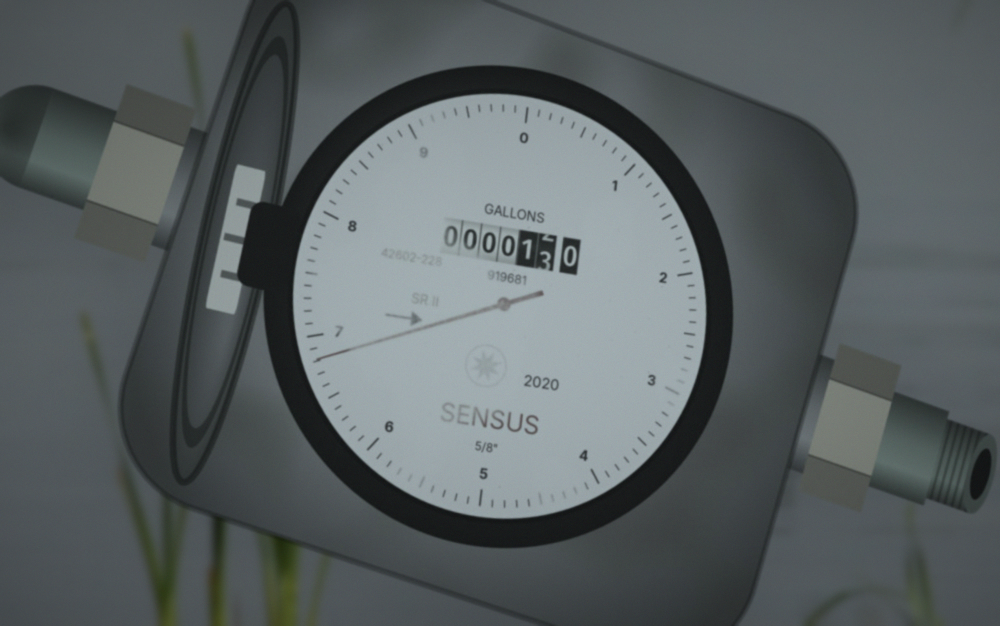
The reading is 126.8 gal
